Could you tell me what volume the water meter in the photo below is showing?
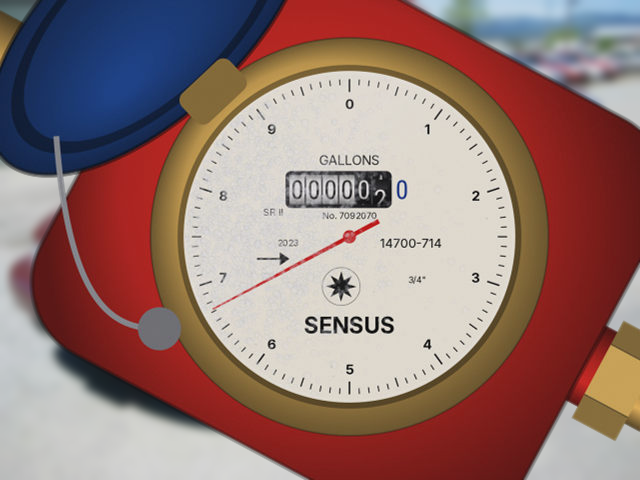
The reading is 16.7 gal
